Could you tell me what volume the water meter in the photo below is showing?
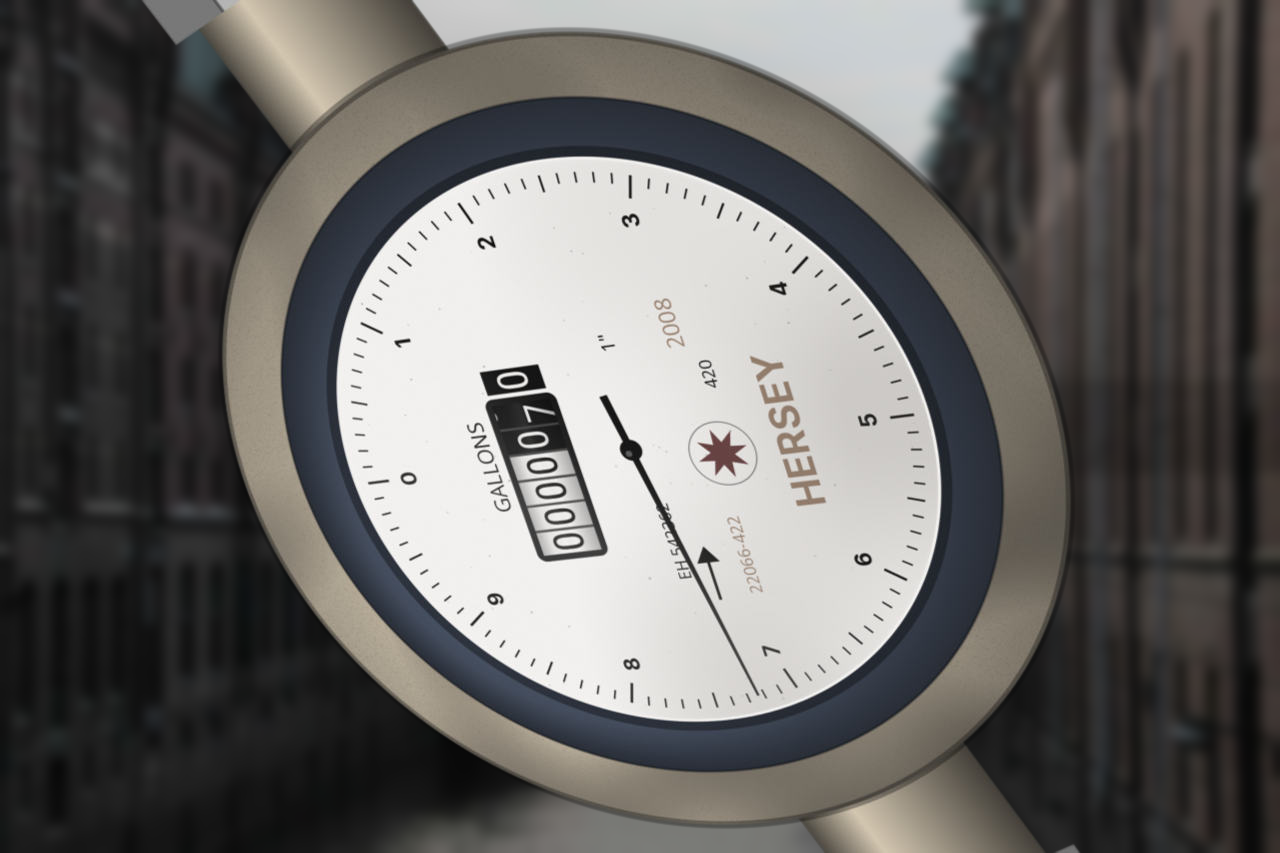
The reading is 67.2 gal
